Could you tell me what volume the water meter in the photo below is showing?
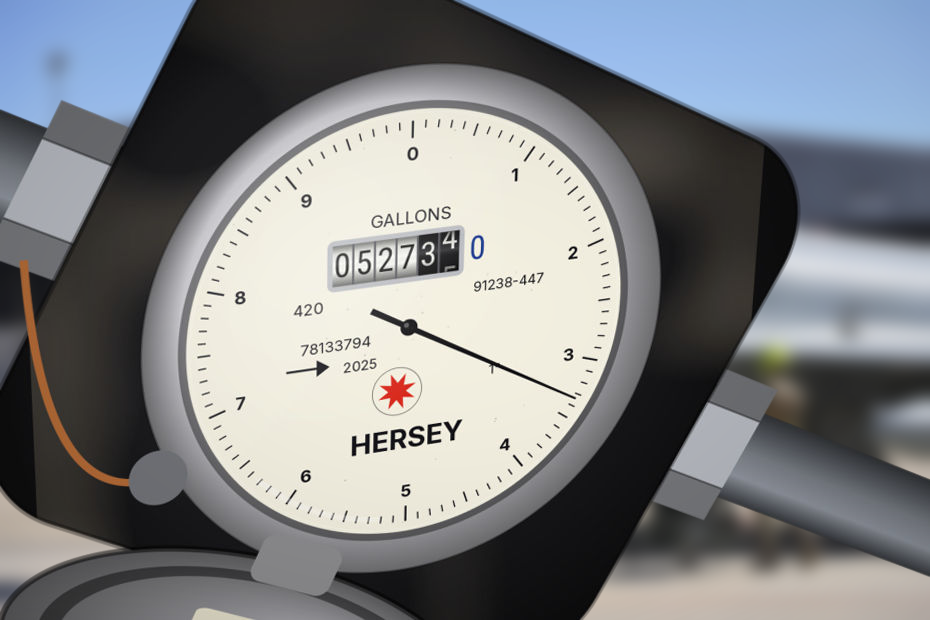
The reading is 527343.3 gal
